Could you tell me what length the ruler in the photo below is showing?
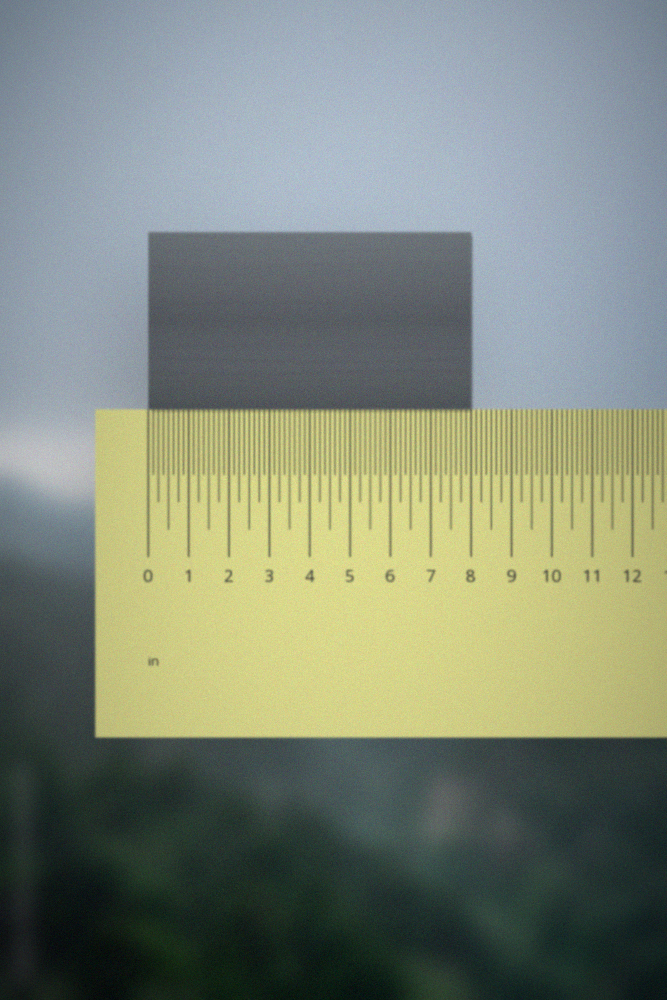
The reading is 8 in
